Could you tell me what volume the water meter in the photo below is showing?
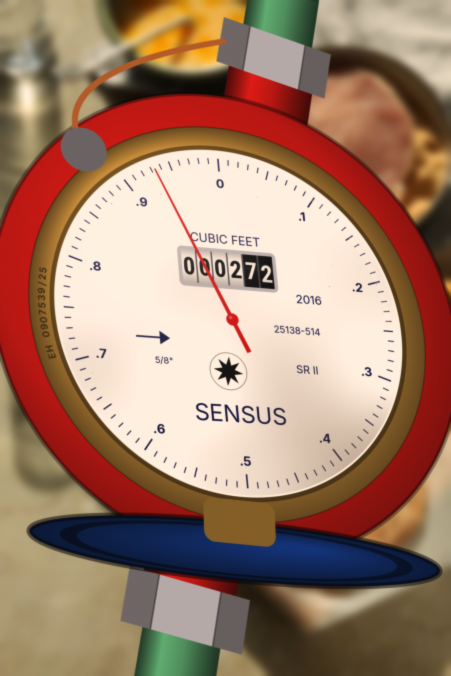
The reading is 271.93 ft³
